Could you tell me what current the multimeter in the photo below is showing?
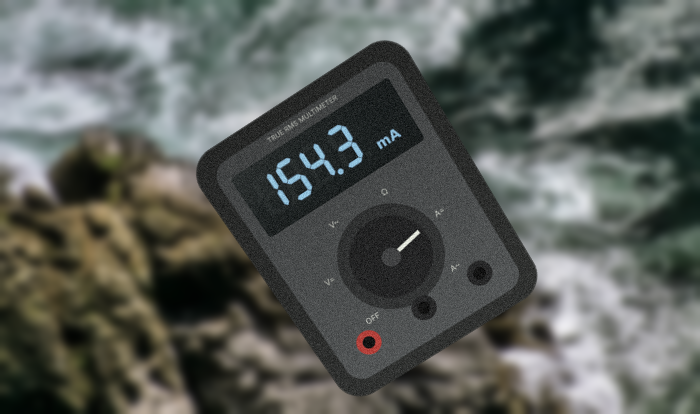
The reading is 154.3 mA
